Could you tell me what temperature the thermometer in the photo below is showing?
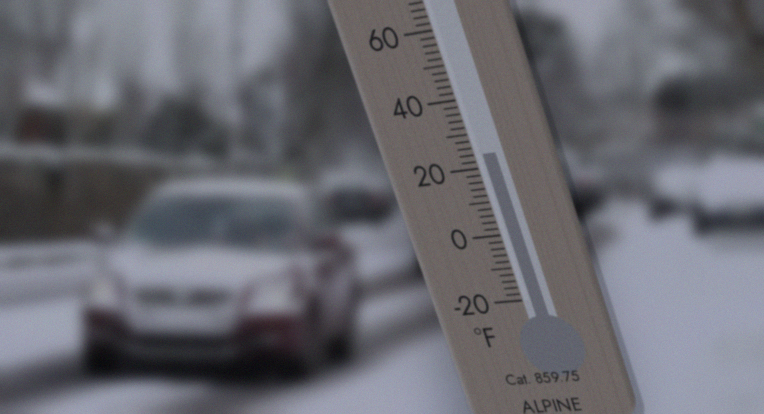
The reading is 24 °F
